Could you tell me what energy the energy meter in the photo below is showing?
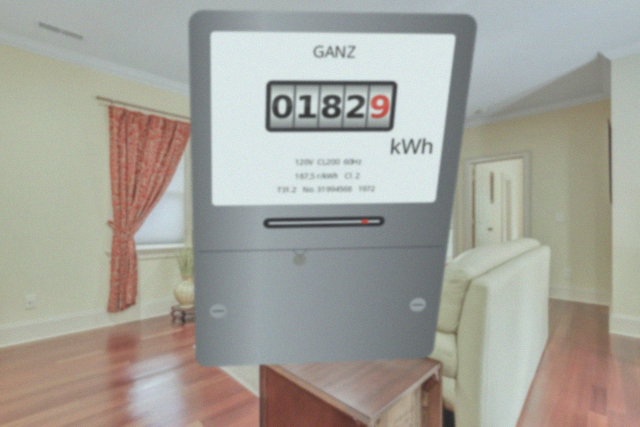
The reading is 182.9 kWh
